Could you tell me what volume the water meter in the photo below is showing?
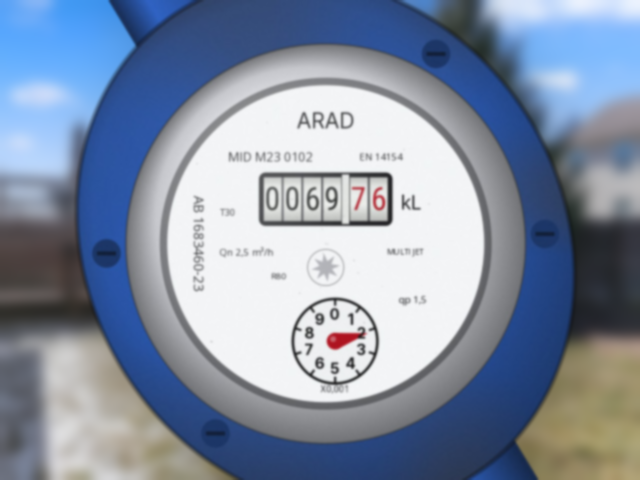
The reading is 69.762 kL
